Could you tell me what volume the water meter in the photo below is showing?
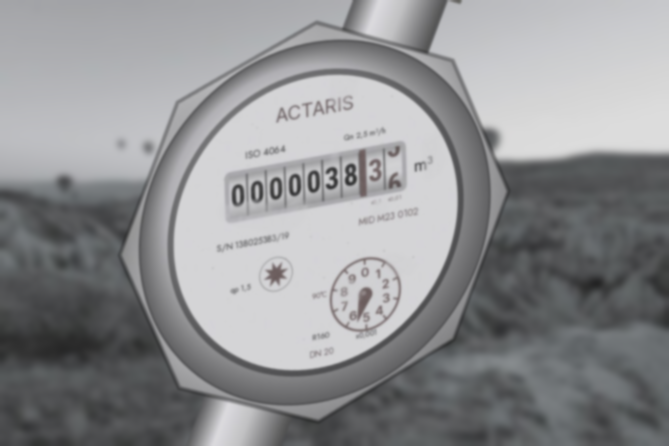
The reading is 38.355 m³
